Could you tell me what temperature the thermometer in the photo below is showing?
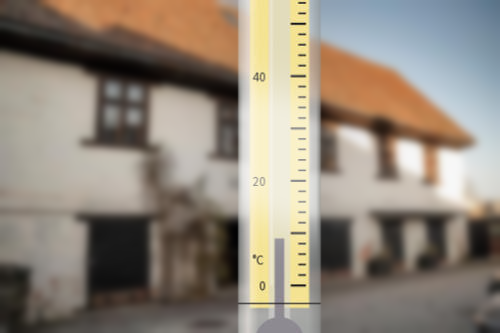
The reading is 9 °C
